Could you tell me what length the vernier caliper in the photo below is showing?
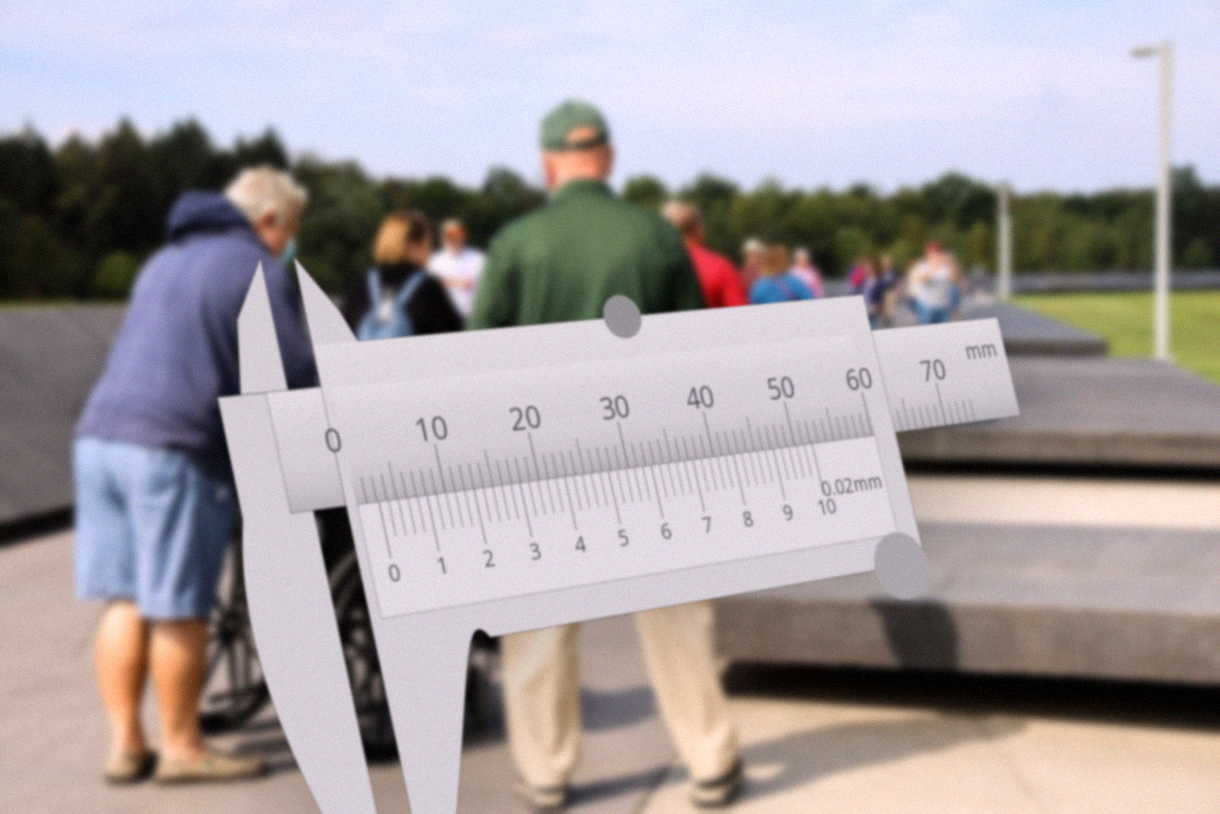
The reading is 3.2 mm
